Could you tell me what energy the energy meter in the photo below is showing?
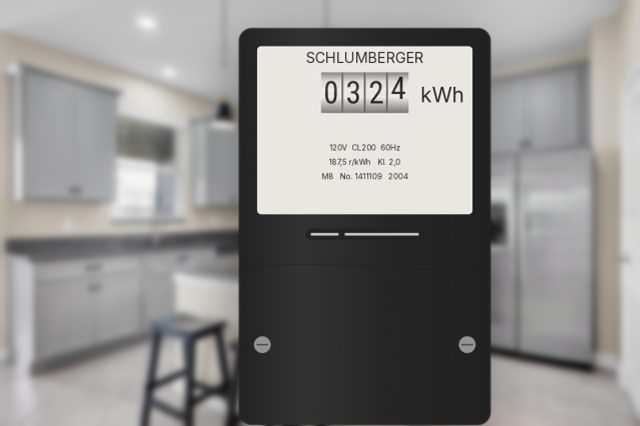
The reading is 324 kWh
